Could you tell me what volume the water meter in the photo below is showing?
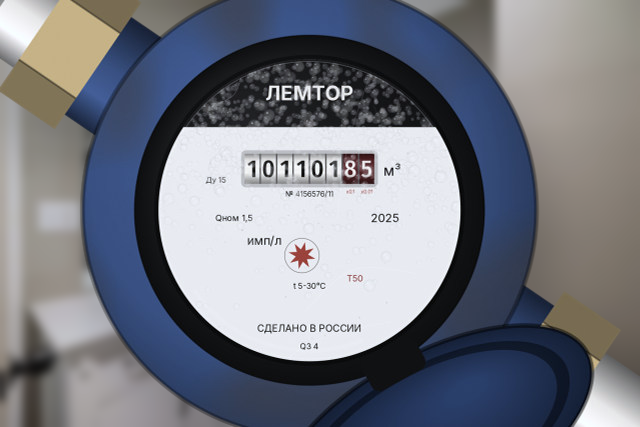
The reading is 101101.85 m³
